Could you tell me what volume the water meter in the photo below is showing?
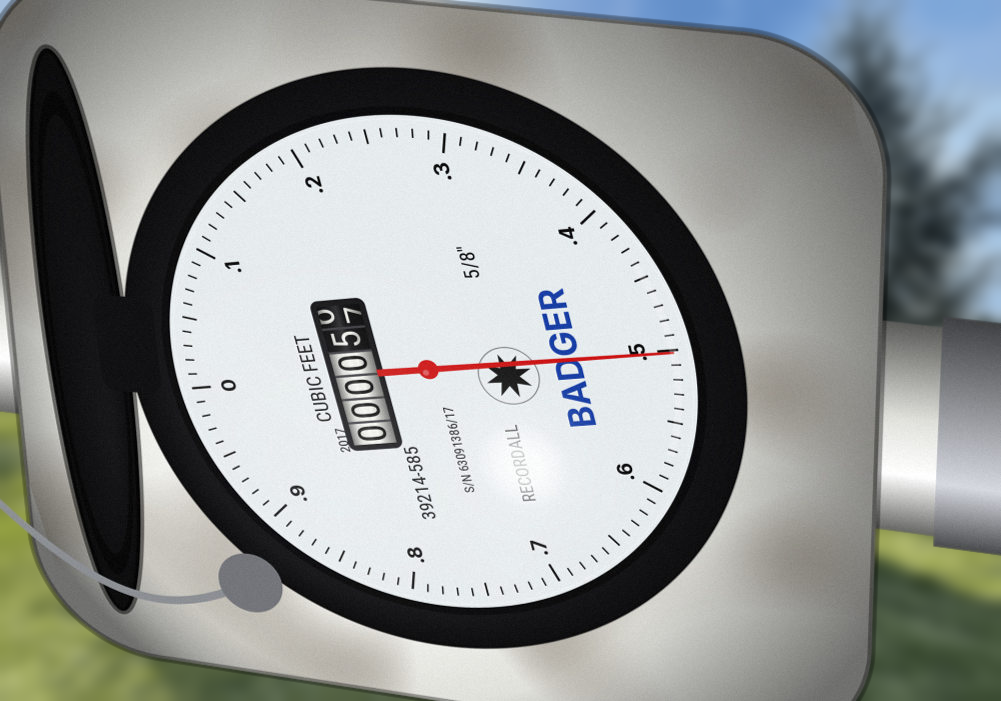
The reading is 56.50 ft³
